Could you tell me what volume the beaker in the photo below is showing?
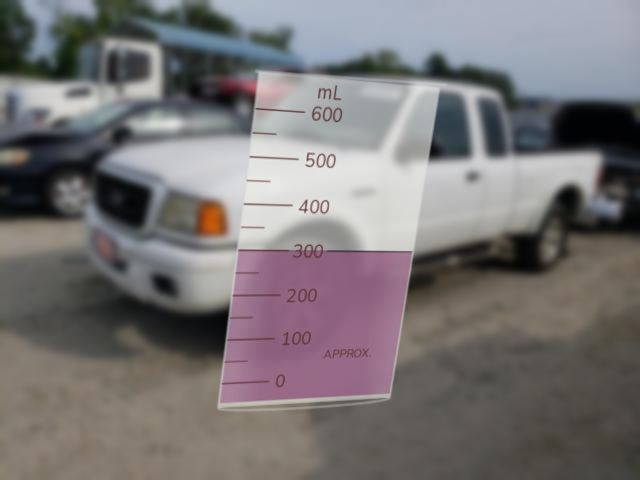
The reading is 300 mL
